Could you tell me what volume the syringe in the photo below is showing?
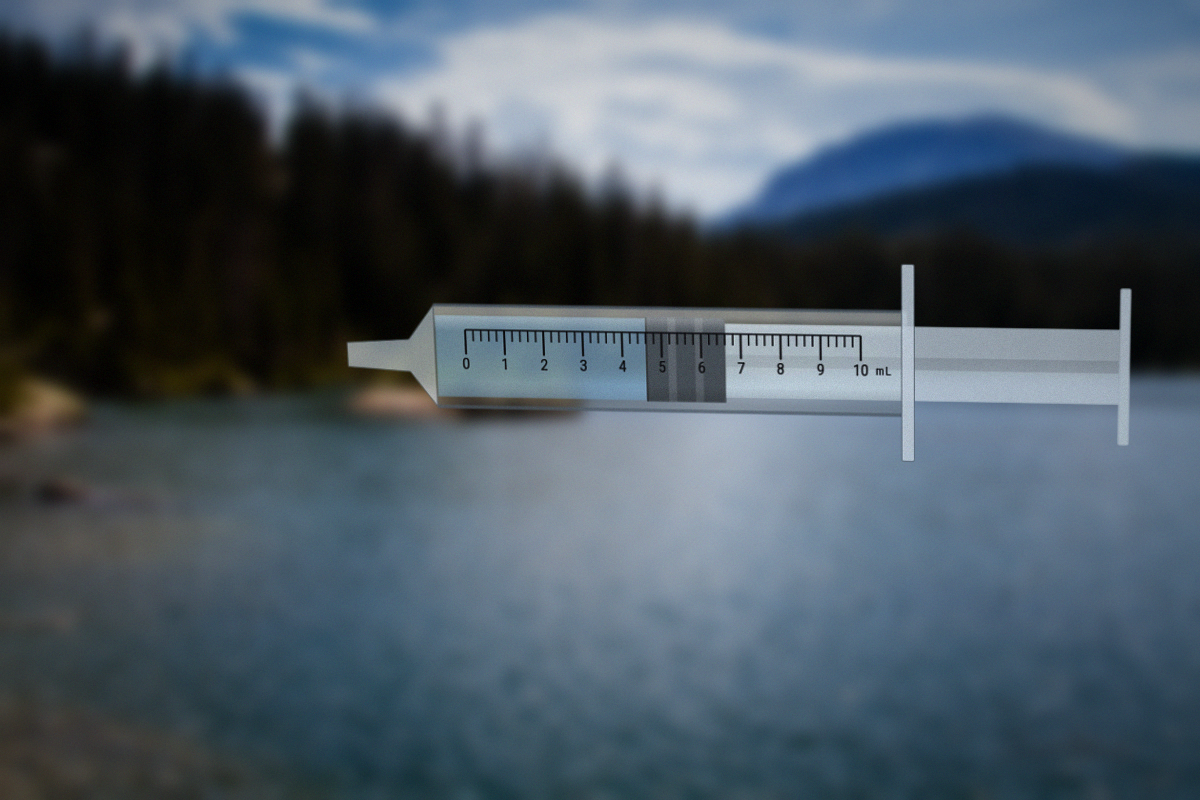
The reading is 4.6 mL
